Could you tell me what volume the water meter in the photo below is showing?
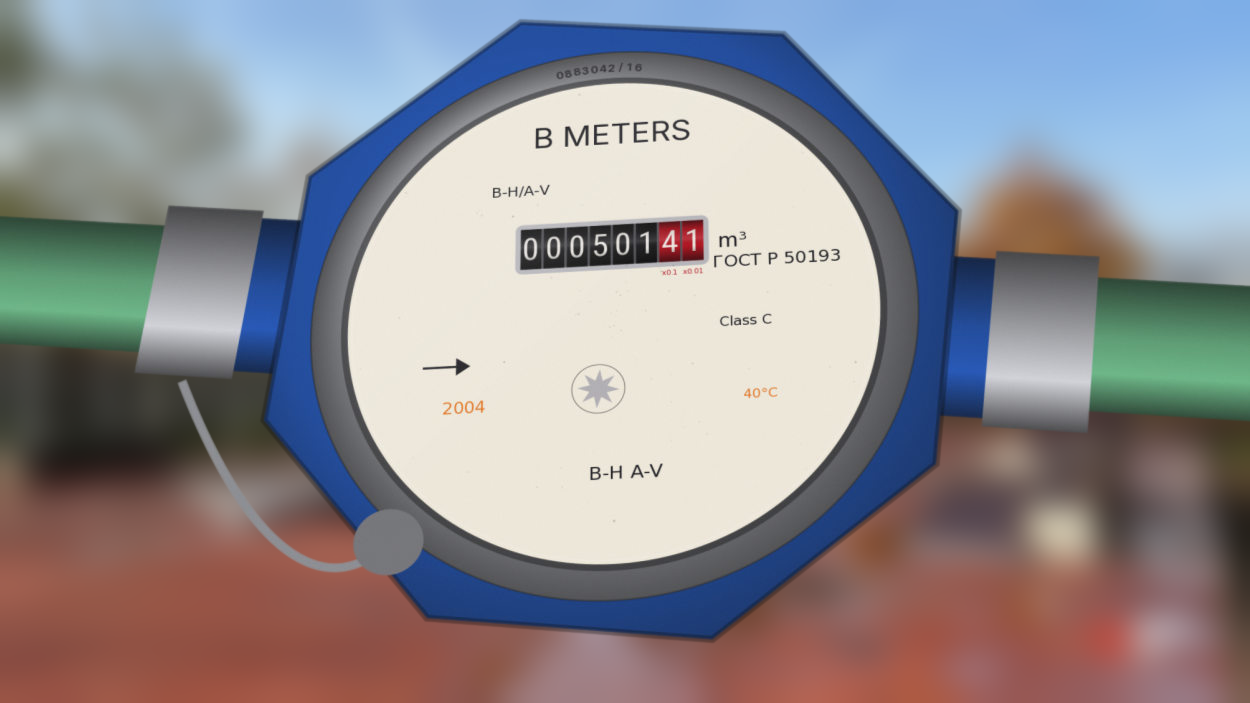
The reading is 501.41 m³
